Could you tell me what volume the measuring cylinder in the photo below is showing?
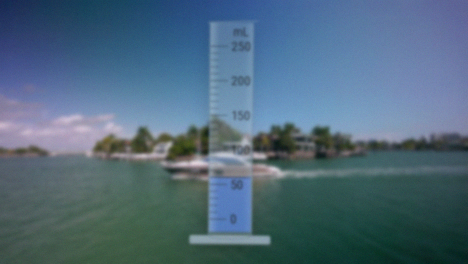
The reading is 60 mL
